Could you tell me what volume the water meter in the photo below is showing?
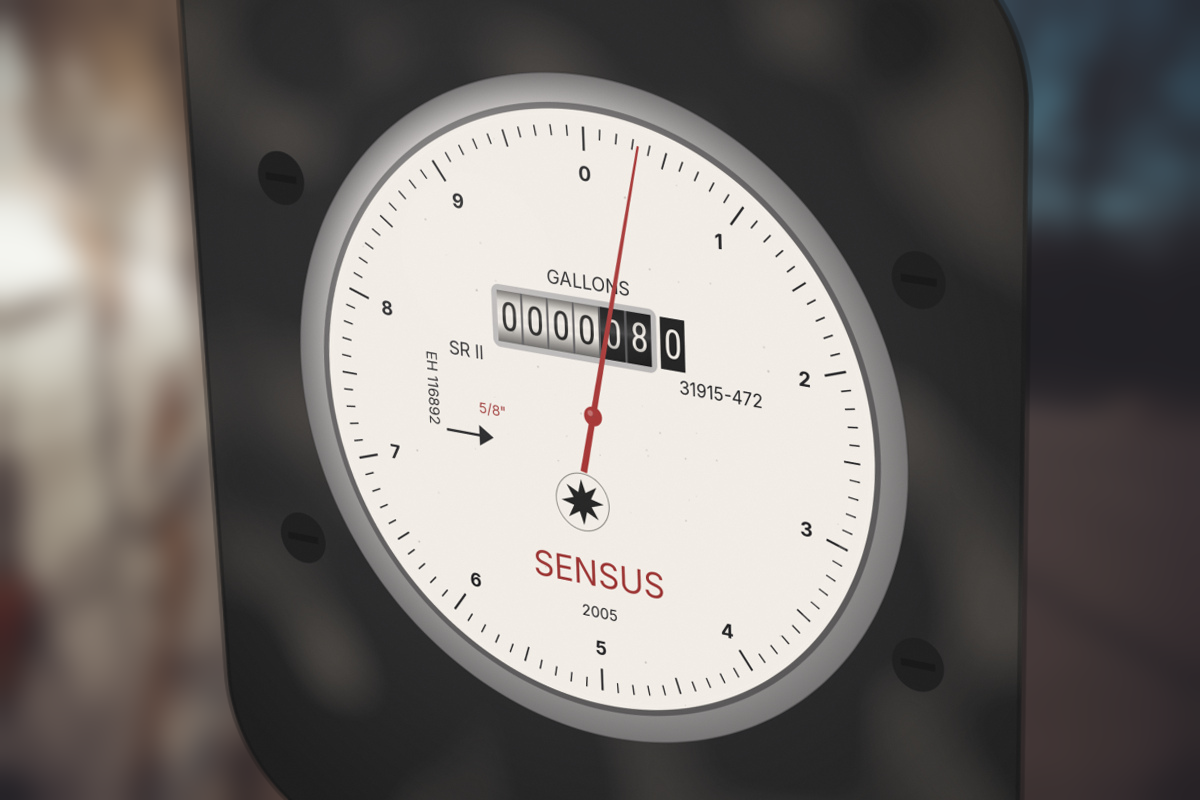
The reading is 80.3 gal
